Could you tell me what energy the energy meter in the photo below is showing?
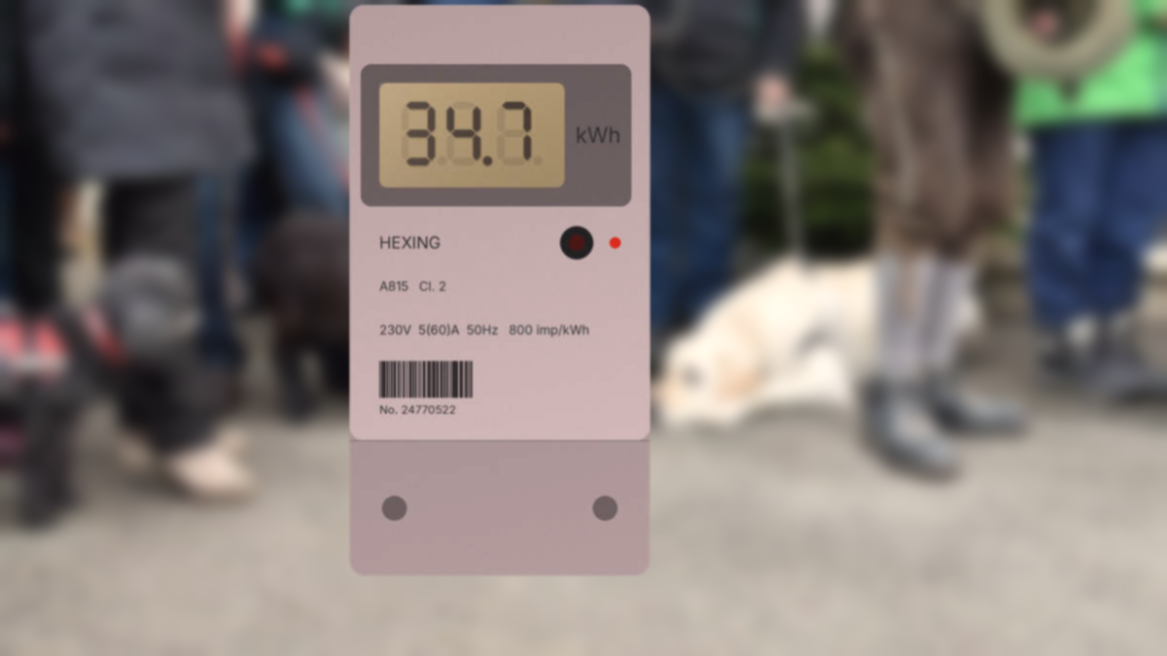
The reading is 34.7 kWh
